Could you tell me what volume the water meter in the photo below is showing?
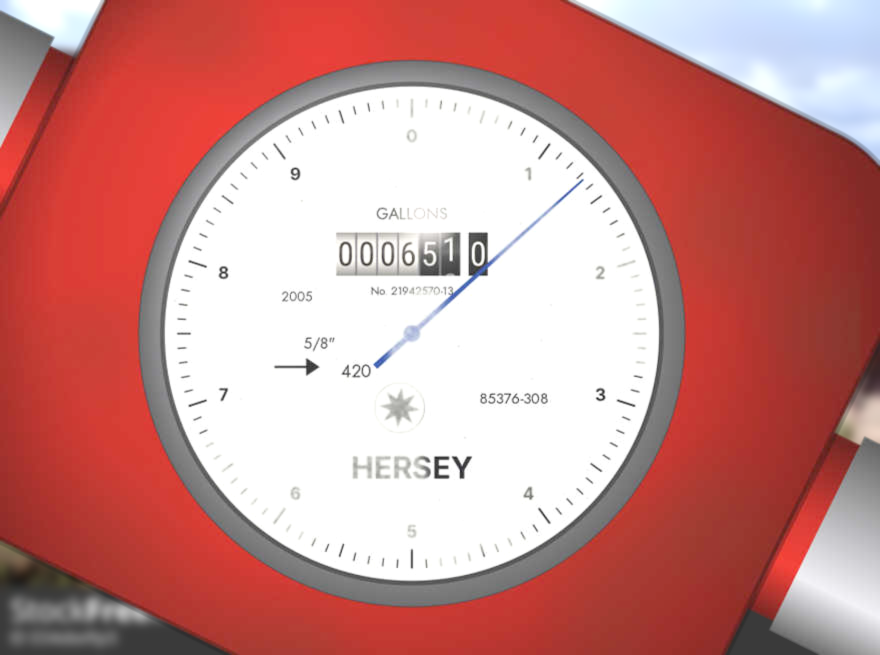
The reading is 6511.3 gal
